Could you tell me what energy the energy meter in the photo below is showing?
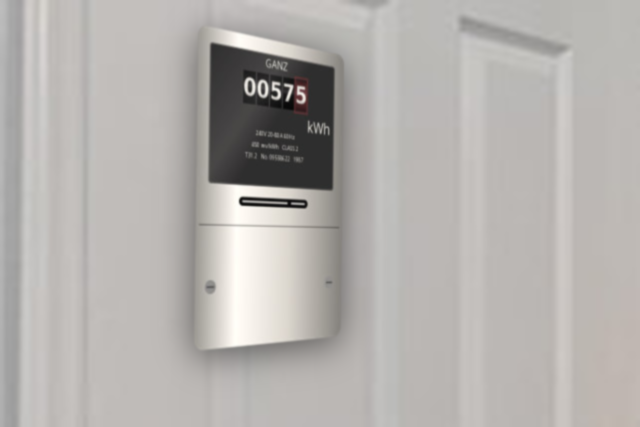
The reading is 57.5 kWh
